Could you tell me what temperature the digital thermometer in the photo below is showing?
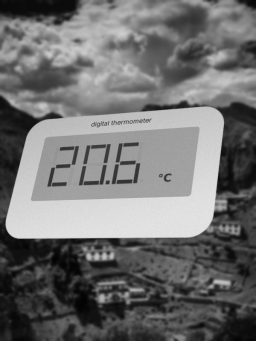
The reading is 20.6 °C
